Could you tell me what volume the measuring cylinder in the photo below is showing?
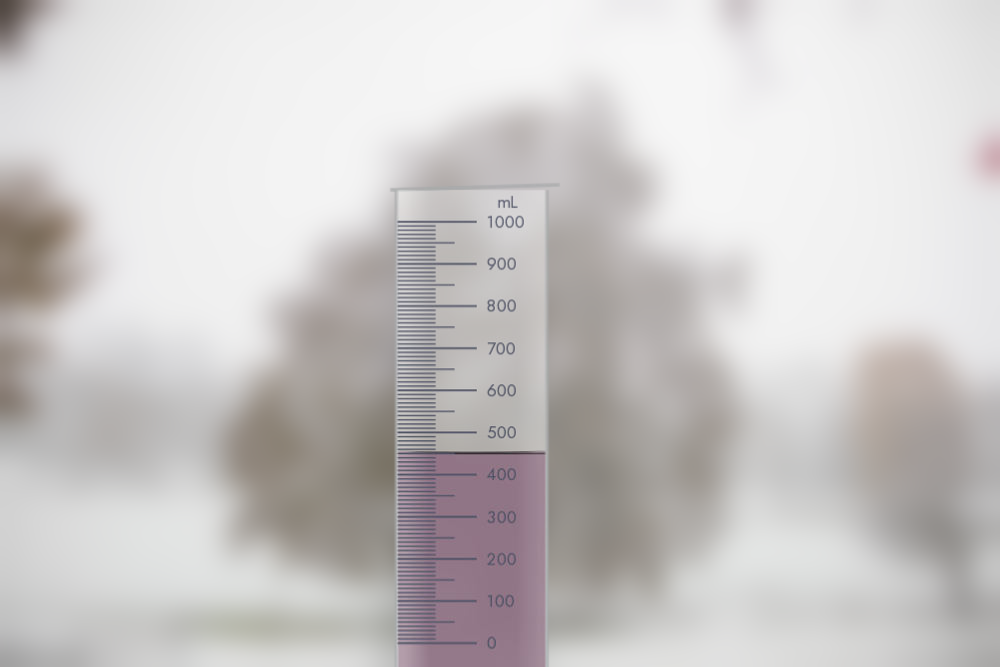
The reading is 450 mL
